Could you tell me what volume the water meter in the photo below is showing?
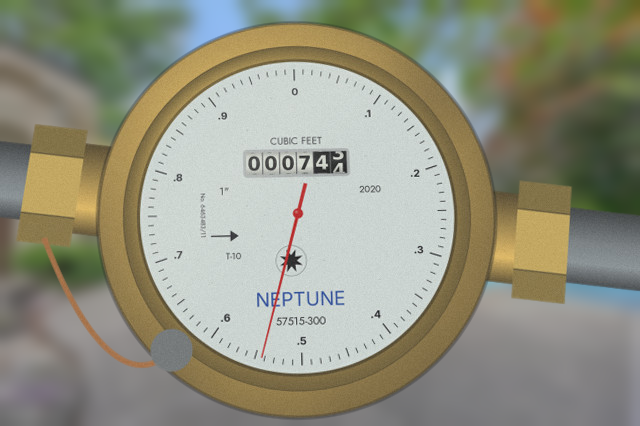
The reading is 743.54 ft³
